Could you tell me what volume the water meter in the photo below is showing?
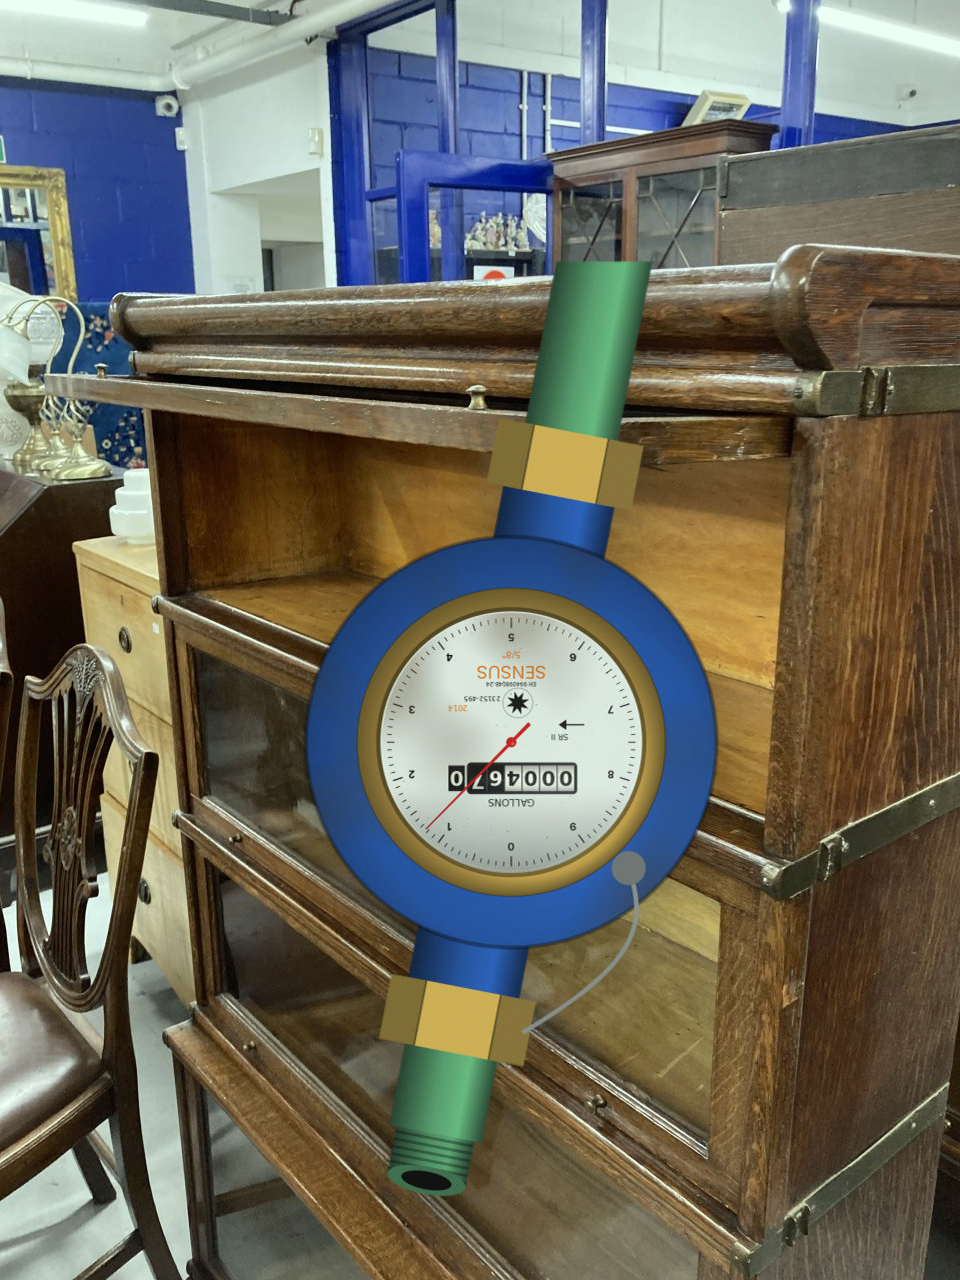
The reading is 4671.2 gal
